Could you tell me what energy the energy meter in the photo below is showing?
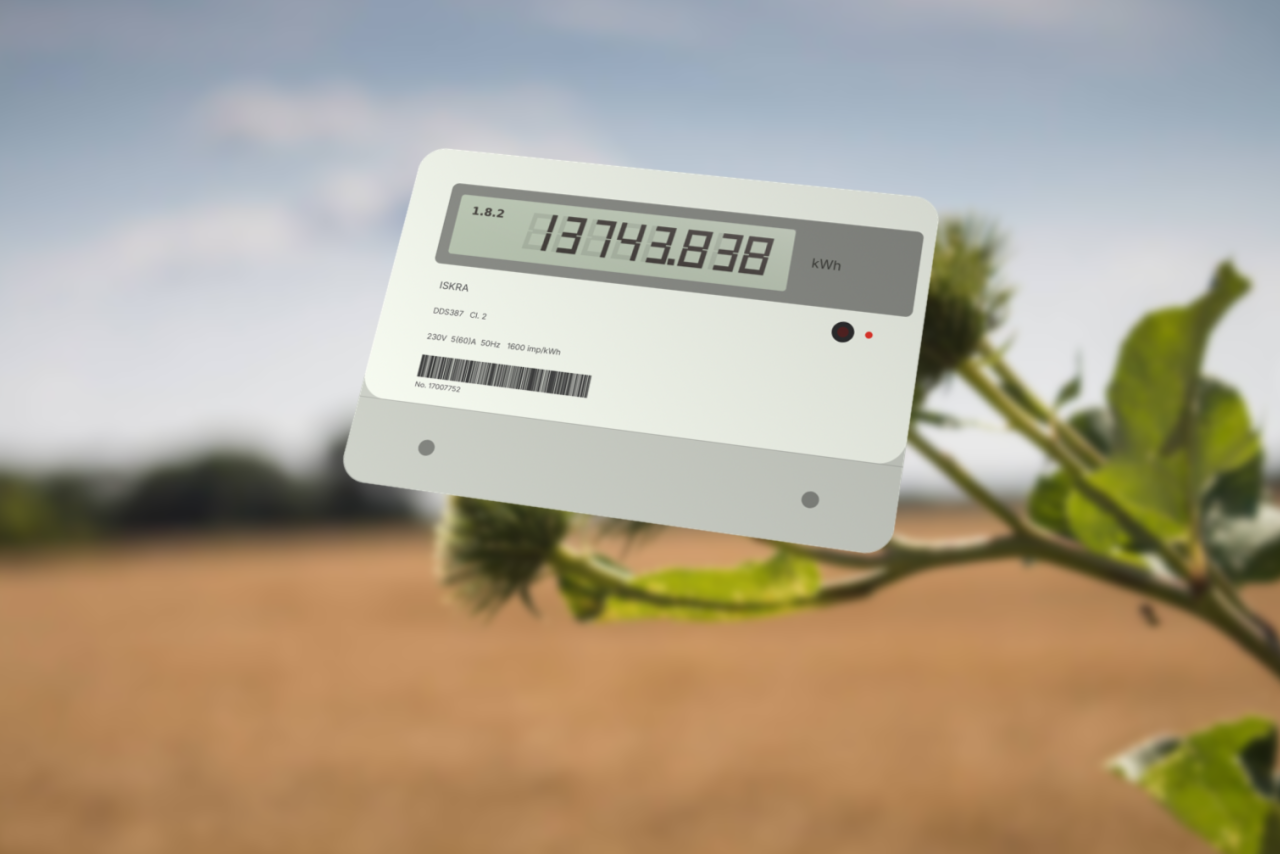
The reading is 13743.838 kWh
